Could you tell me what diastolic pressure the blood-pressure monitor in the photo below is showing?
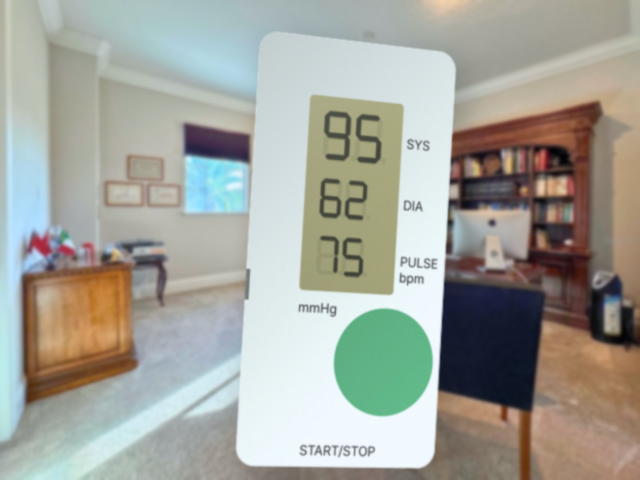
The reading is 62 mmHg
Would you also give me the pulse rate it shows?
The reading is 75 bpm
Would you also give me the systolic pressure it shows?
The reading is 95 mmHg
